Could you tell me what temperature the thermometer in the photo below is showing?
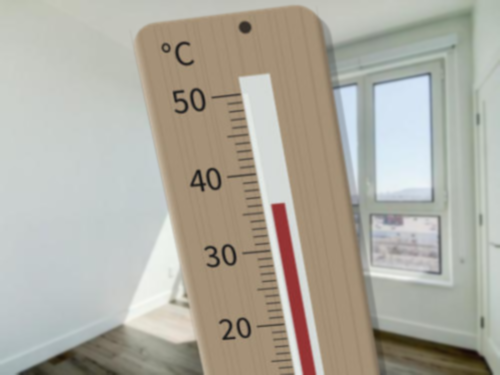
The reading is 36 °C
